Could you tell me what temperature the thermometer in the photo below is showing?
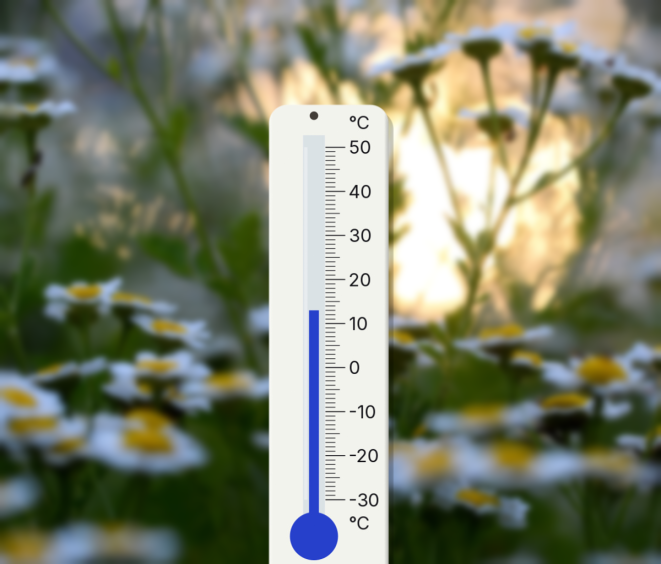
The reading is 13 °C
